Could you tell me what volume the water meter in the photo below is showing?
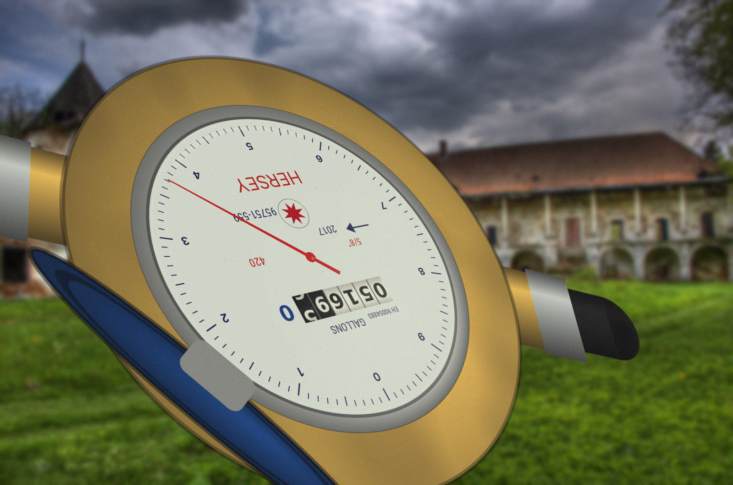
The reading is 516953.7 gal
